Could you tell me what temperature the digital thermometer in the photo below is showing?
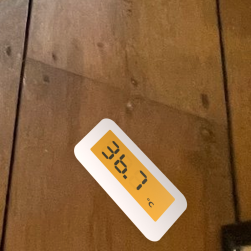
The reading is 36.7 °C
